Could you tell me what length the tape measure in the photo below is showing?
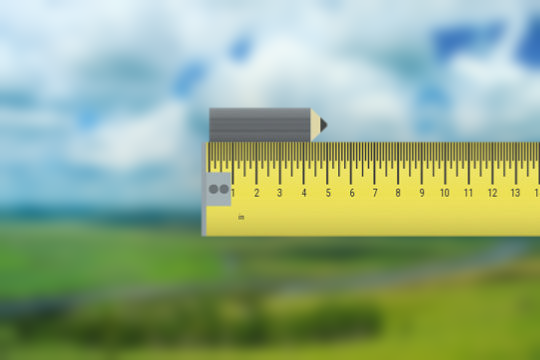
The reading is 5 in
